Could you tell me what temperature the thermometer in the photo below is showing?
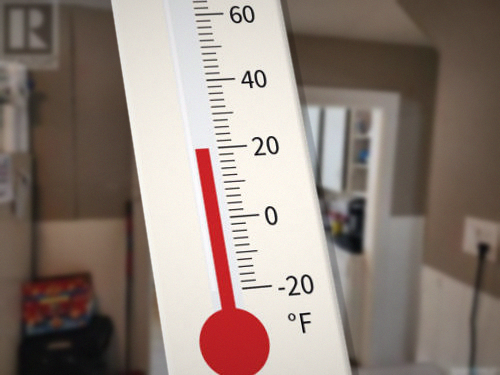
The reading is 20 °F
